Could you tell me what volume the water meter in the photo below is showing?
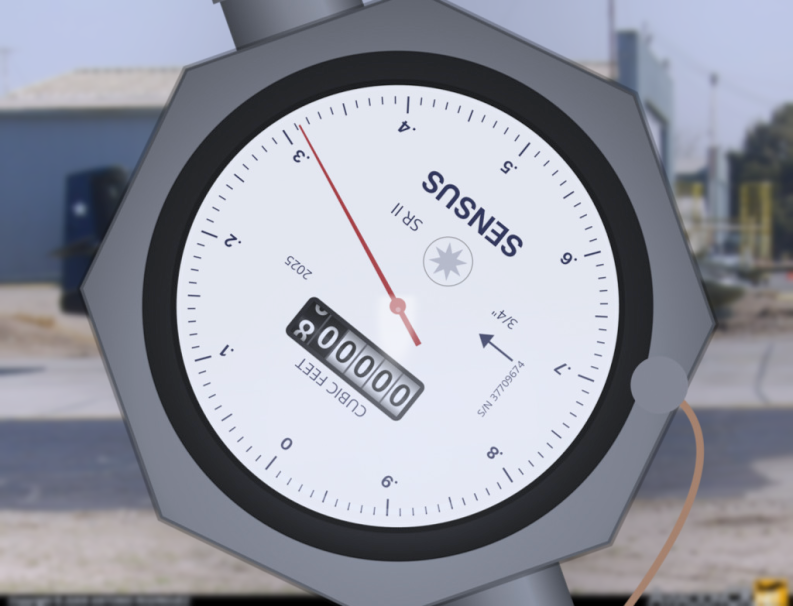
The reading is 8.31 ft³
